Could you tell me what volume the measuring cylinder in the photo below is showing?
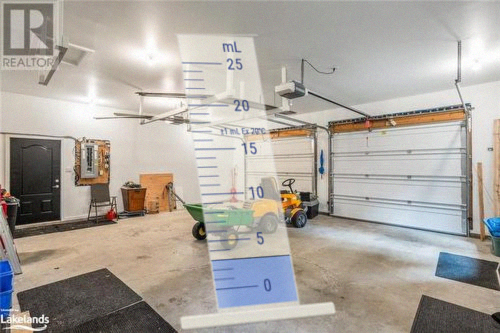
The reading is 3 mL
